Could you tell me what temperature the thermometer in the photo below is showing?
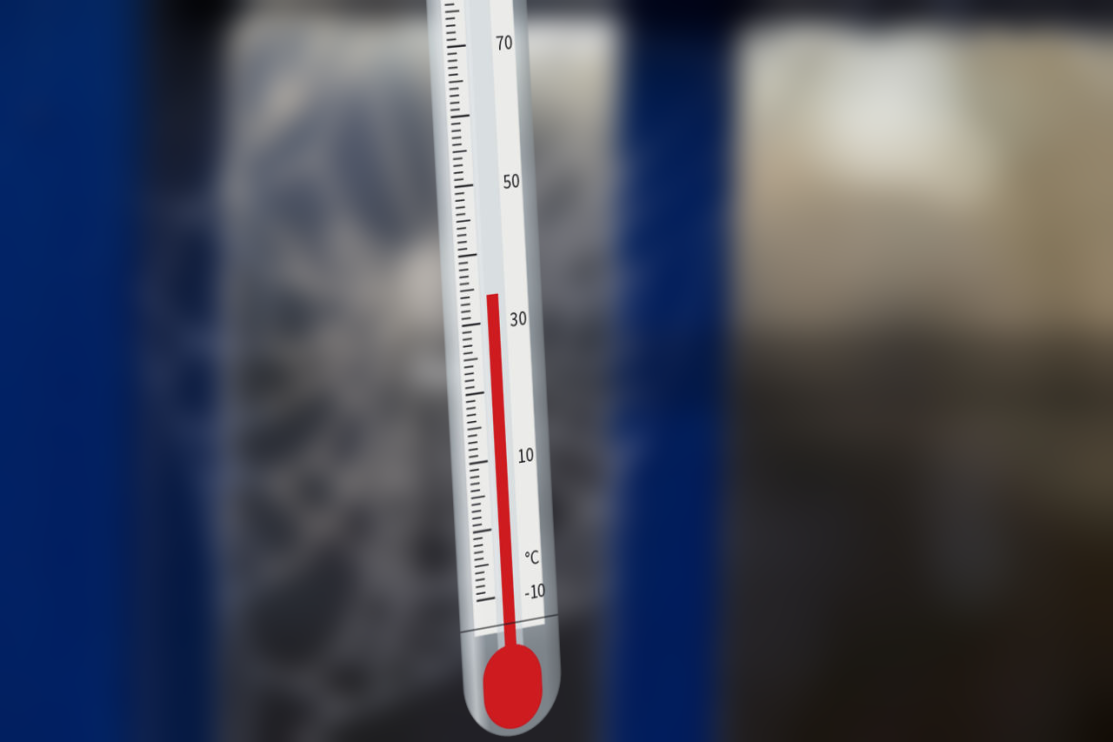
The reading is 34 °C
